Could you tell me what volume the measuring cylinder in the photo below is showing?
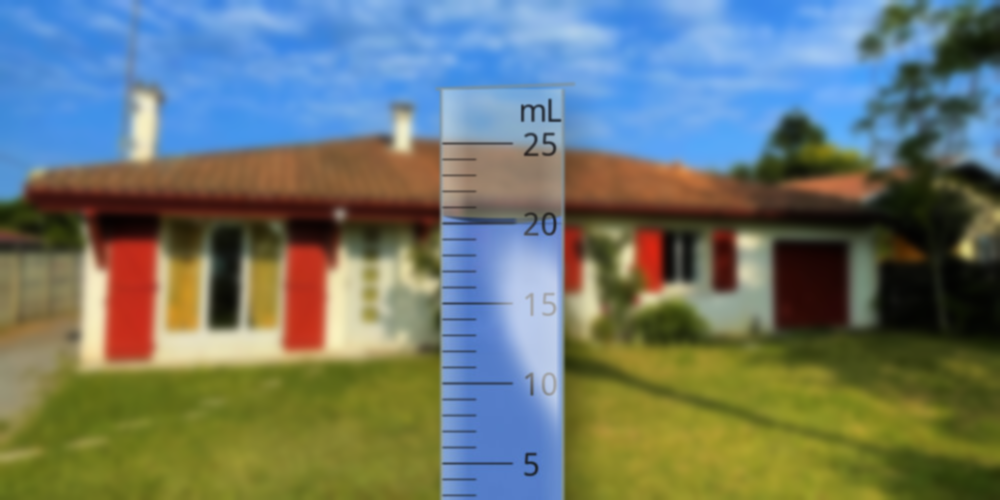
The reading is 20 mL
